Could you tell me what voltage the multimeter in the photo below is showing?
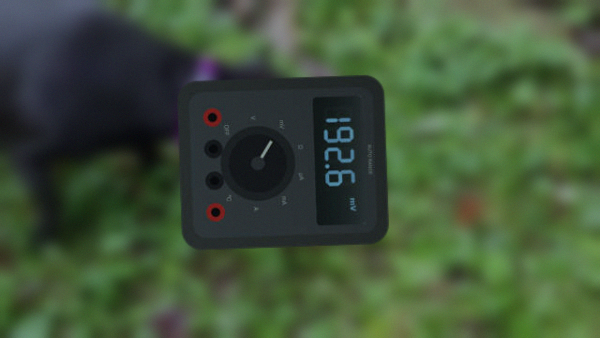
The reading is 192.6 mV
